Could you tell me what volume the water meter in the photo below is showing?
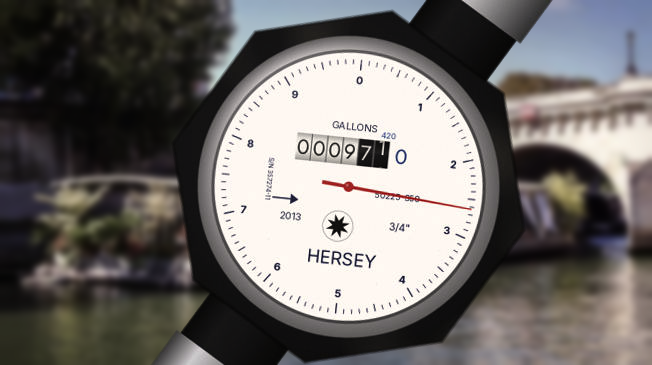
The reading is 9712.6 gal
